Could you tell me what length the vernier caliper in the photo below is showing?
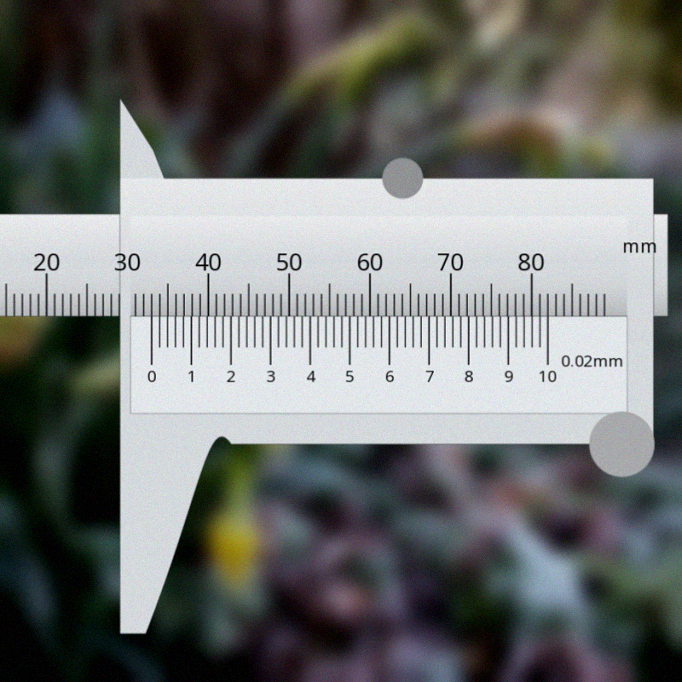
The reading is 33.0 mm
